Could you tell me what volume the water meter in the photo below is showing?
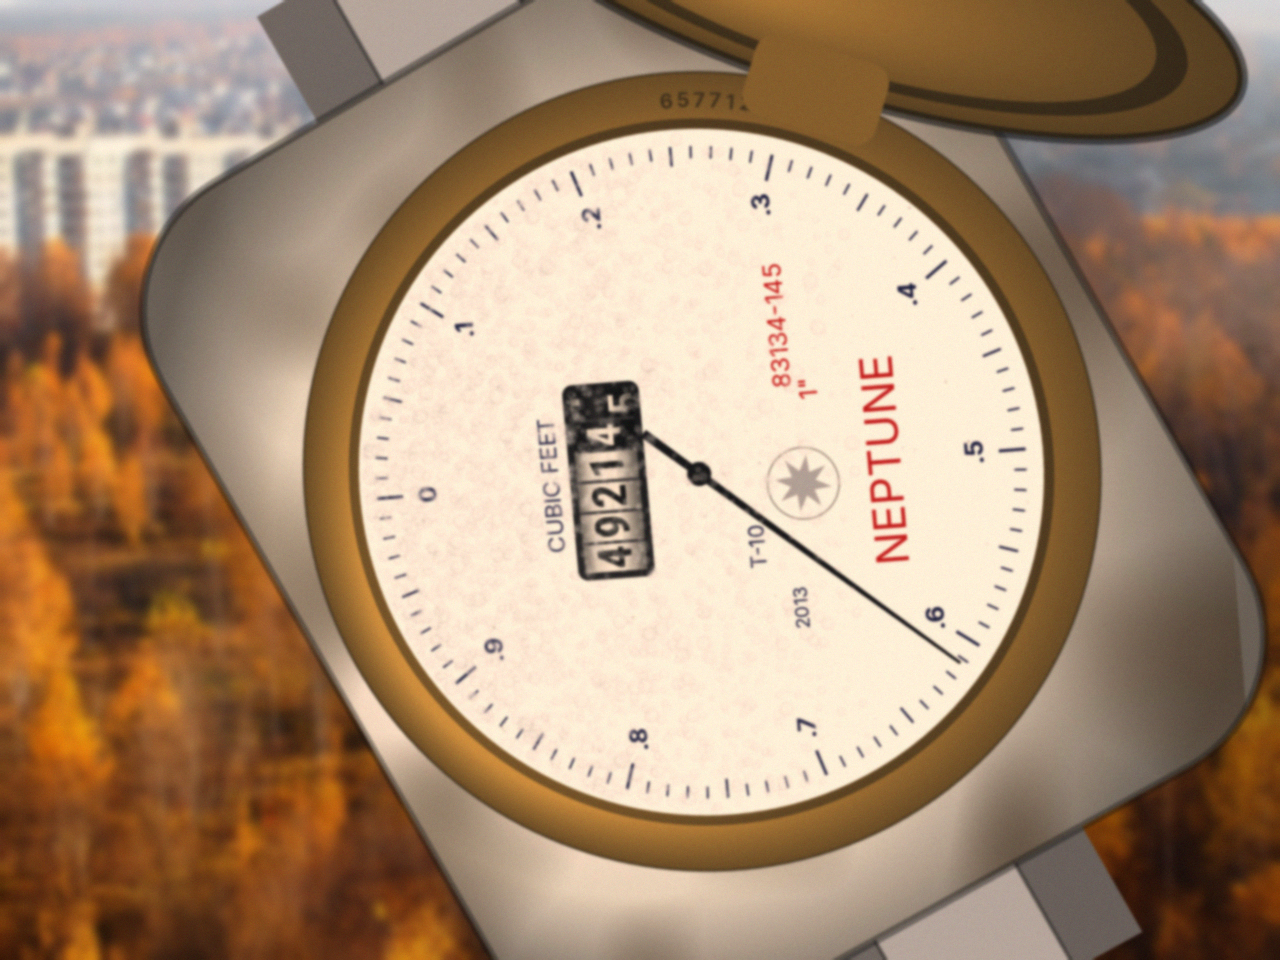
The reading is 492144.61 ft³
